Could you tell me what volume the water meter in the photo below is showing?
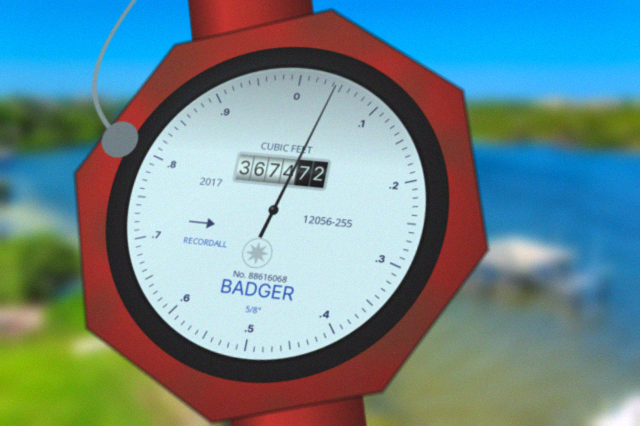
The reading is 367472.04 ft³
